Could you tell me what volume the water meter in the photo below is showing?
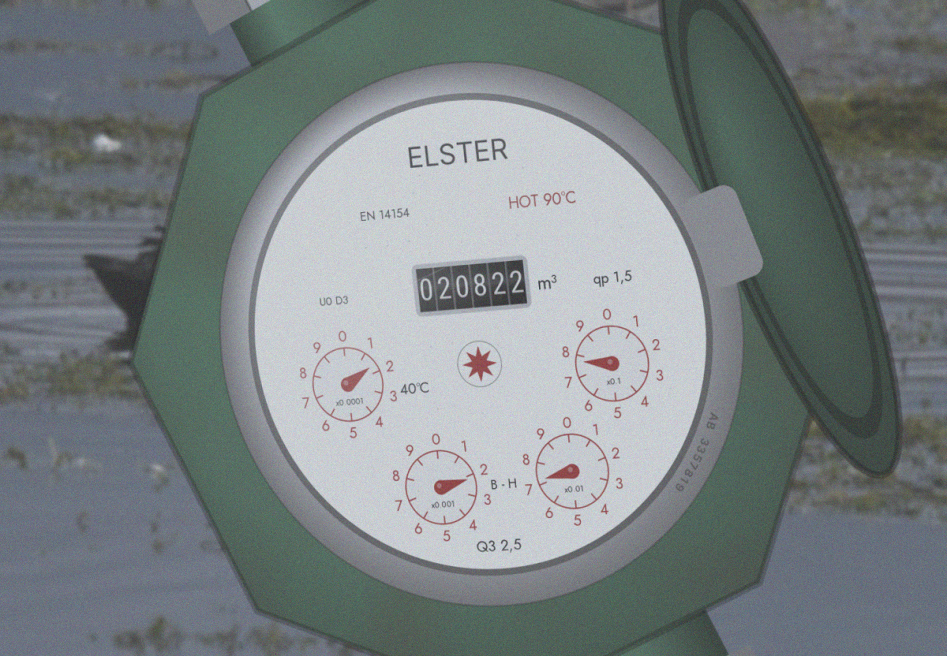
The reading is 20822.7721 m³
